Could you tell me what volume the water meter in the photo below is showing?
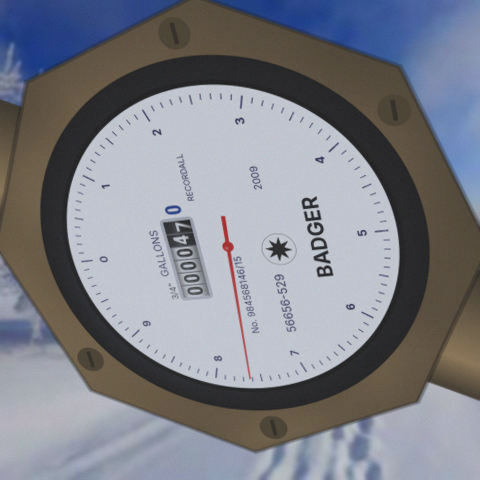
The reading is 467.6 gal
